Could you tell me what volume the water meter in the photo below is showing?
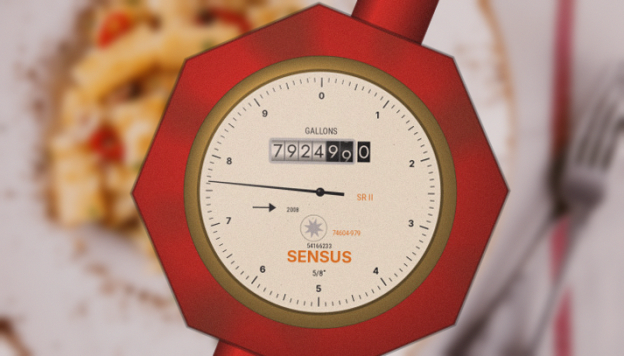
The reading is 7924987.6 gal
